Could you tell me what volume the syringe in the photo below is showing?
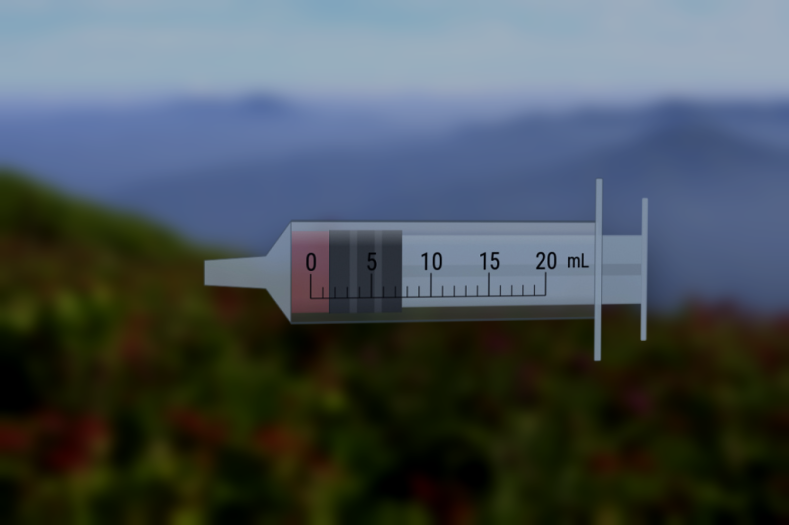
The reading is 1.5 mL
